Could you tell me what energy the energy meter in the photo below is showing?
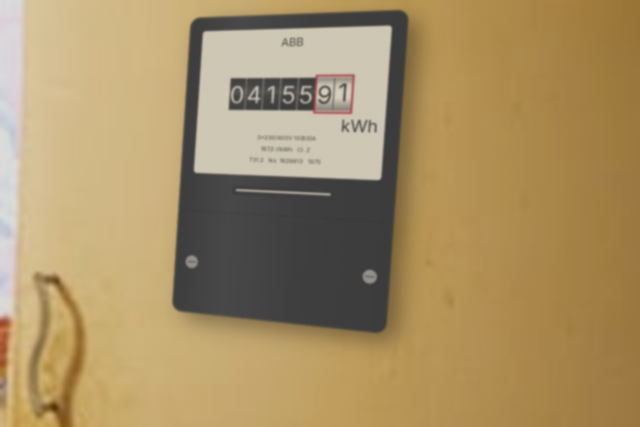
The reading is 4155.91 kWh
